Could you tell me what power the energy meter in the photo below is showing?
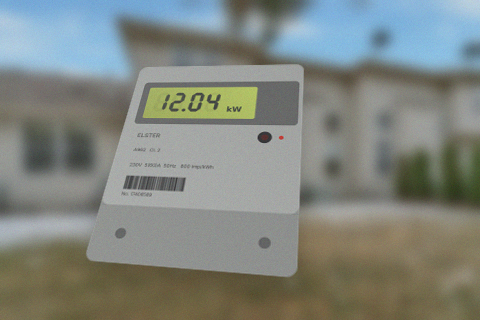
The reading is 12.04 kW
